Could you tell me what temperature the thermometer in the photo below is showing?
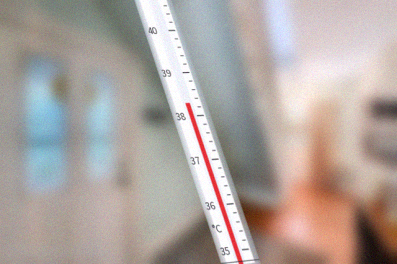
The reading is 38.3 °C
